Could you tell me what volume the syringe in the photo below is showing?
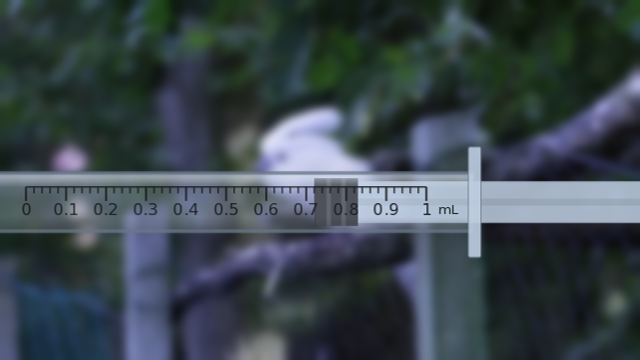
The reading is 0.72 mL
